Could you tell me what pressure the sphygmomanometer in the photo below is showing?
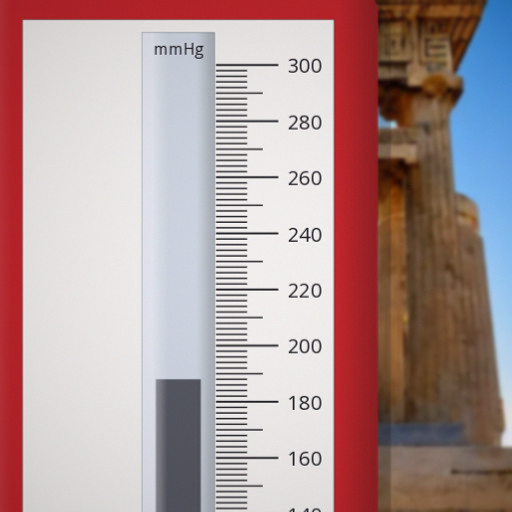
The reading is 188 mmHg
